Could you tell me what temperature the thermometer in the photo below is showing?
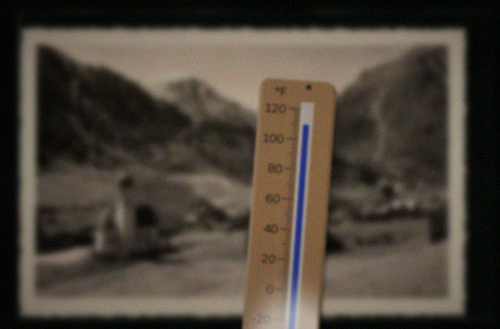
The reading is 110 °F
